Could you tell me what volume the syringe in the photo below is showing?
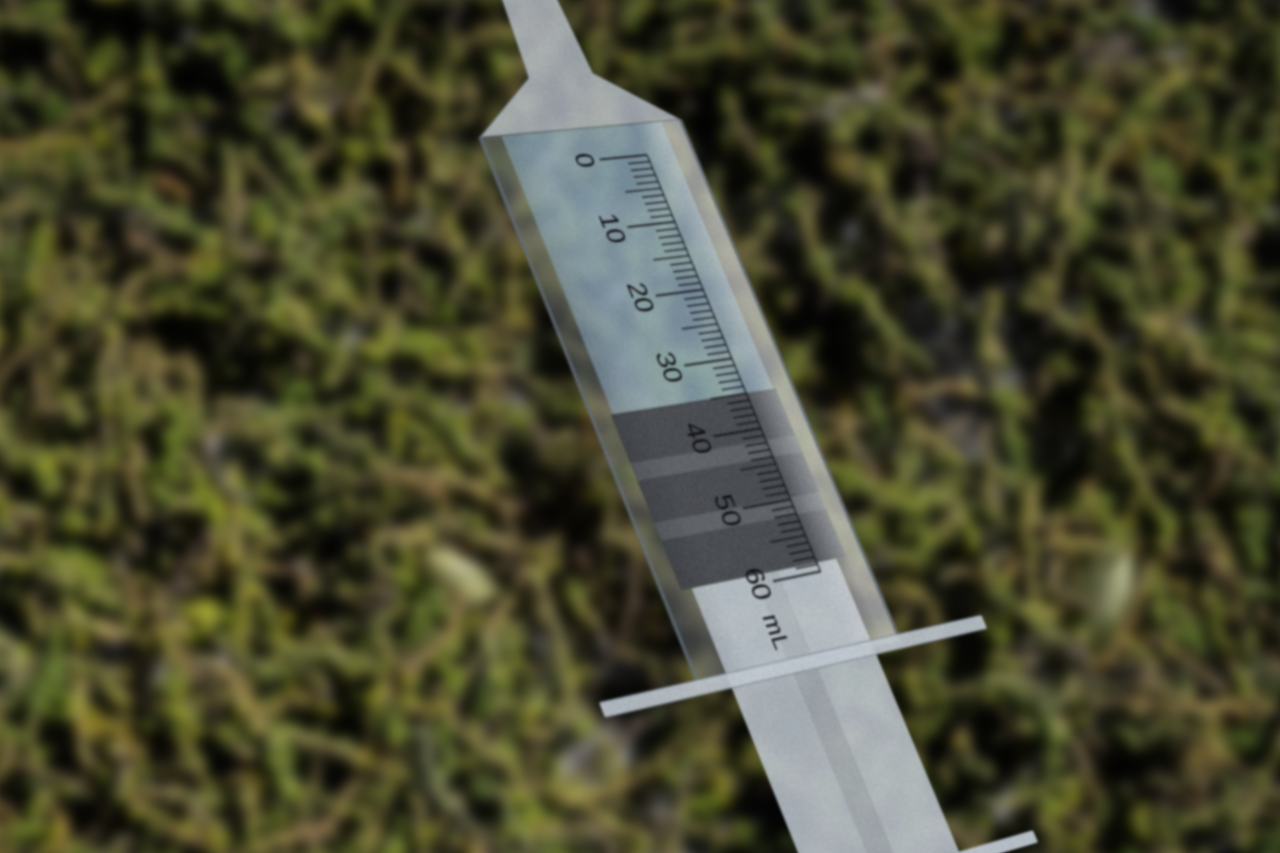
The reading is 35 mL
